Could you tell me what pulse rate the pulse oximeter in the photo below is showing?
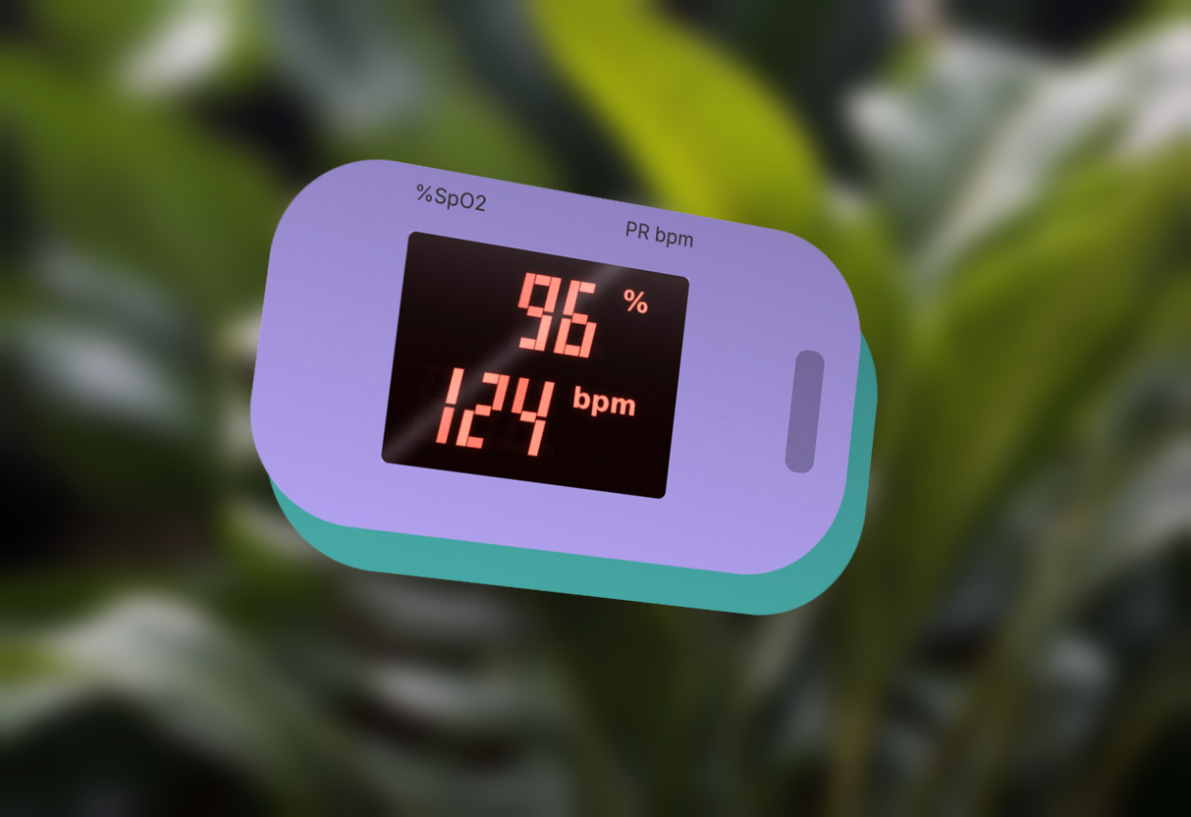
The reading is 124 bpm
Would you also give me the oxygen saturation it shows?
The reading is 96 %
